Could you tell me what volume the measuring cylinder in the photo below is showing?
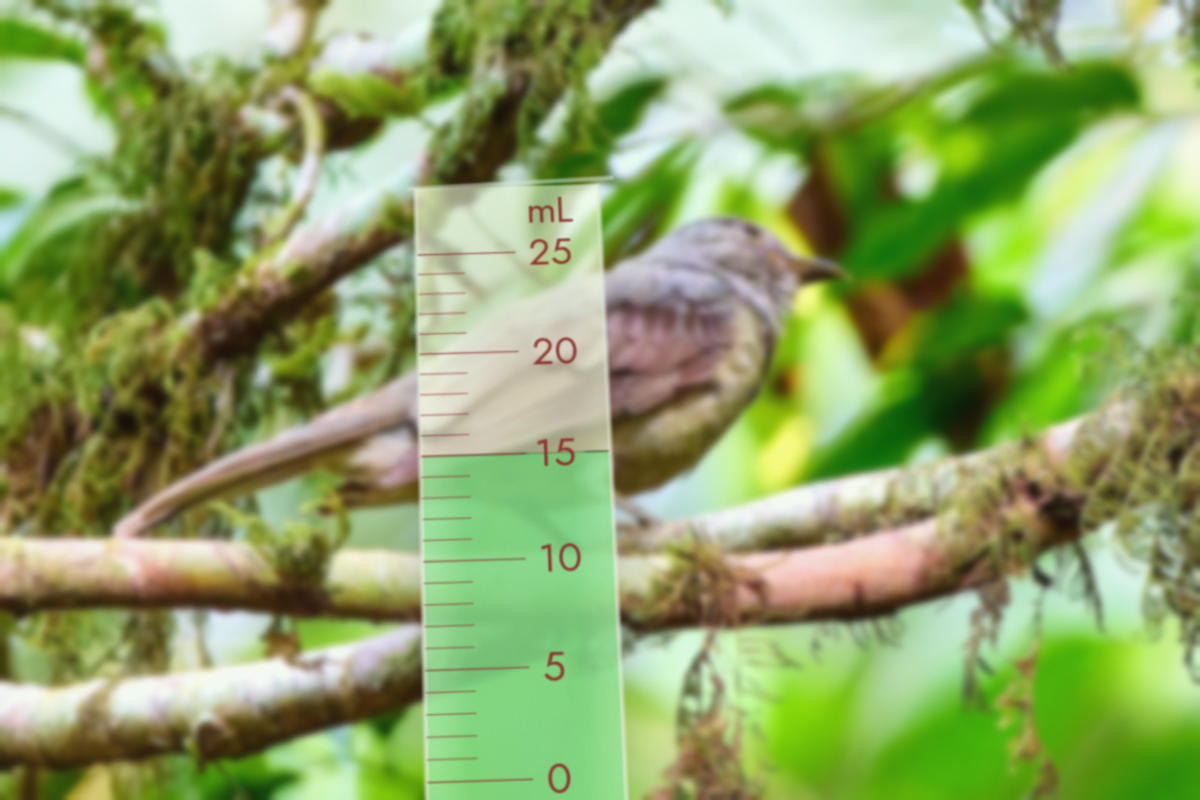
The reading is 15 mL
